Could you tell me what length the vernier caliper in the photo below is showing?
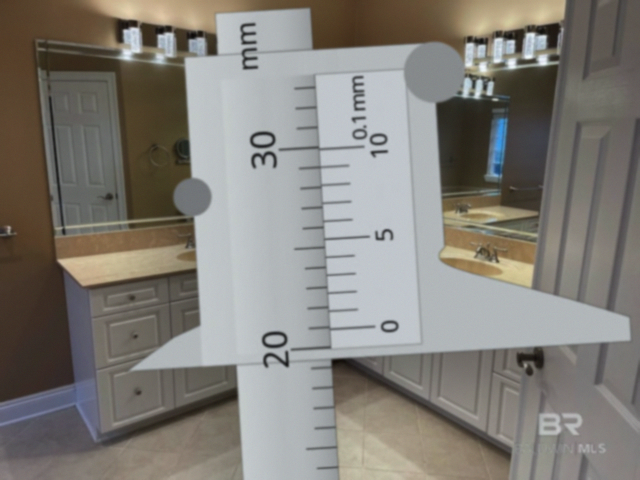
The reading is 20.9 mm
